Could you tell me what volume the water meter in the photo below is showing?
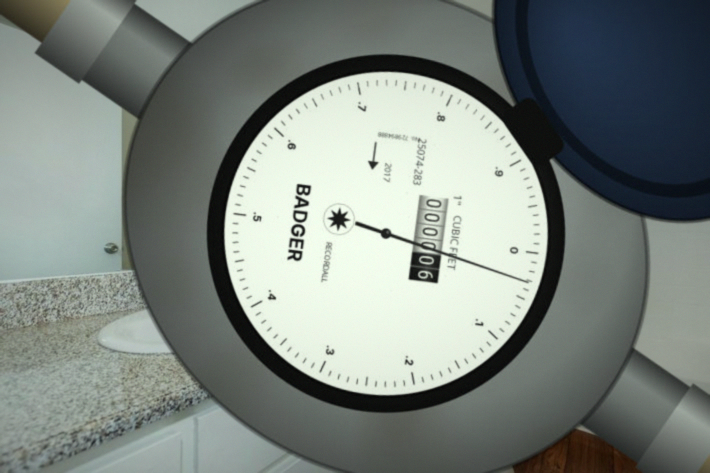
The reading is 6.03 ft³
